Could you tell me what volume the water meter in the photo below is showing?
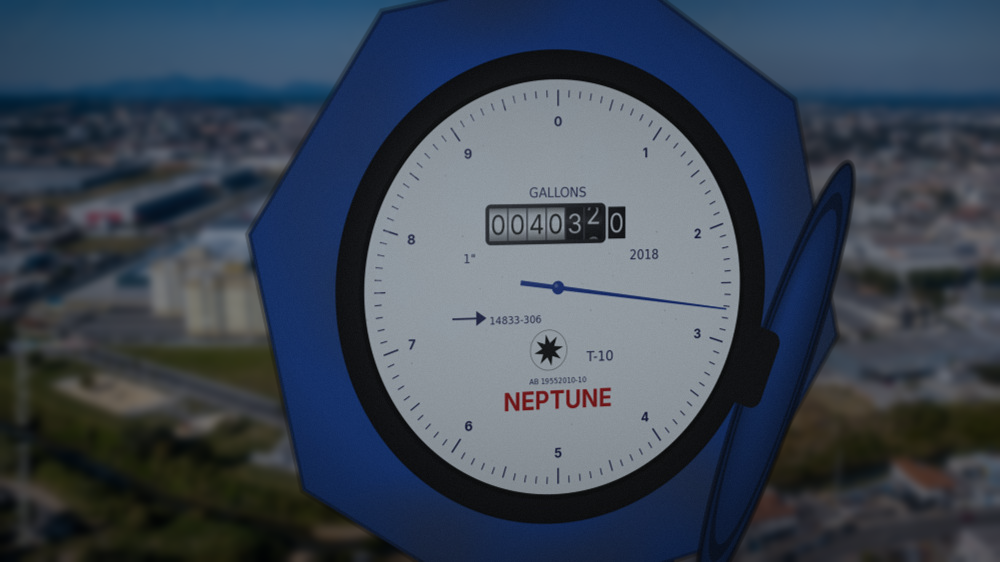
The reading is 40322.7 gal
